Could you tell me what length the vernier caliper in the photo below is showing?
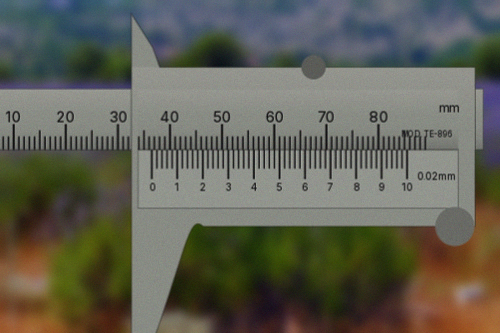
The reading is 36.5 mm
